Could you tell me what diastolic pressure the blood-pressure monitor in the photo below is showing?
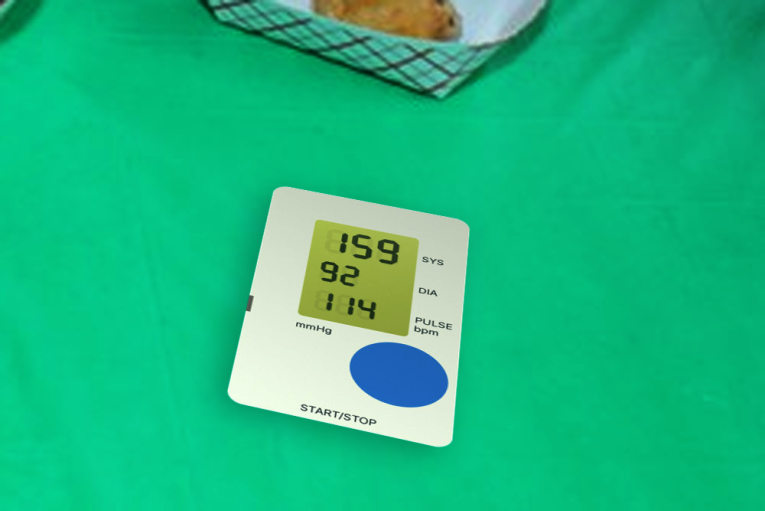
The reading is 92 mmHg
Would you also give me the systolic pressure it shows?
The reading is 159 mmHg
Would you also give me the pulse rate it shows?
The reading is 114 bpm
